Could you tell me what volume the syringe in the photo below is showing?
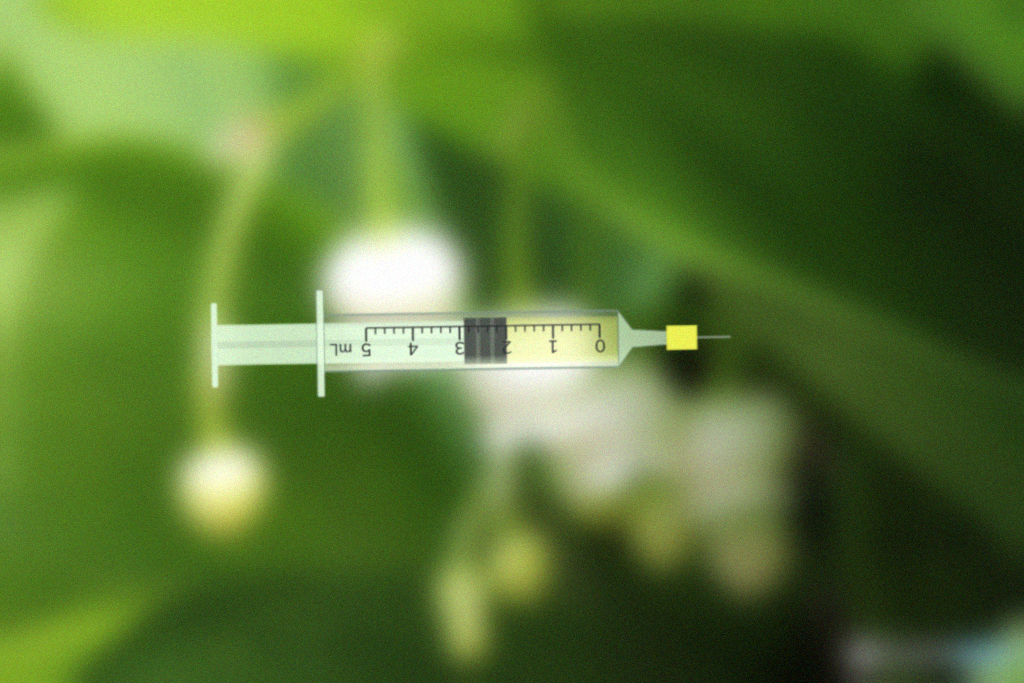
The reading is 2 mL
